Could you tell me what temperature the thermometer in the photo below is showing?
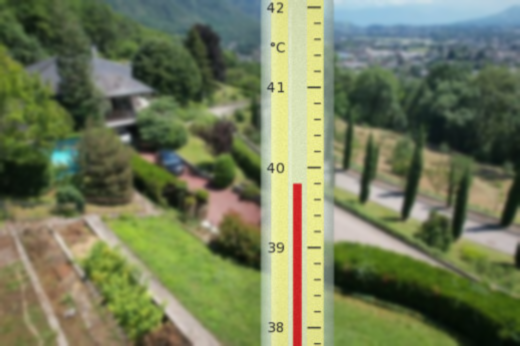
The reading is 39.8 °C
